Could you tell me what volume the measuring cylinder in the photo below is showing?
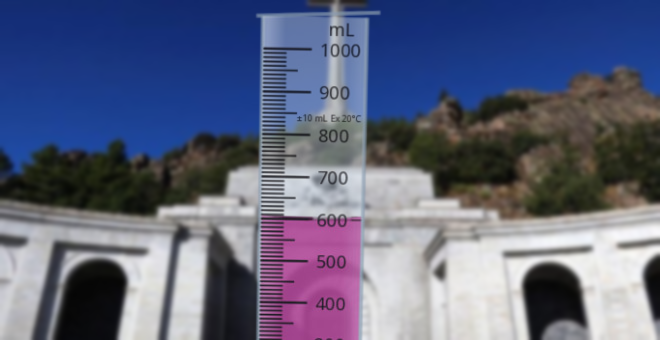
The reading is 600 mL
